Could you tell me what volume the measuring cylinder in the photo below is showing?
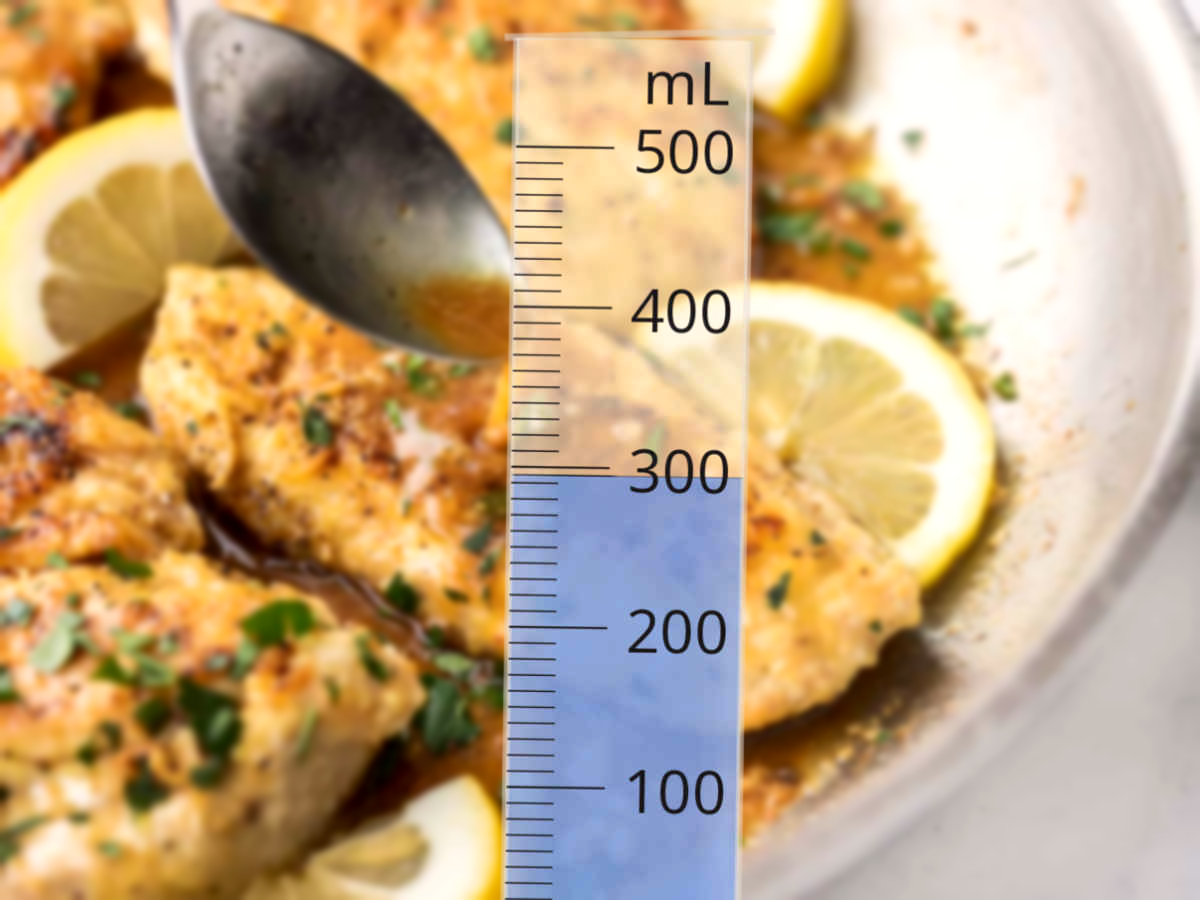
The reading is 295 mL
